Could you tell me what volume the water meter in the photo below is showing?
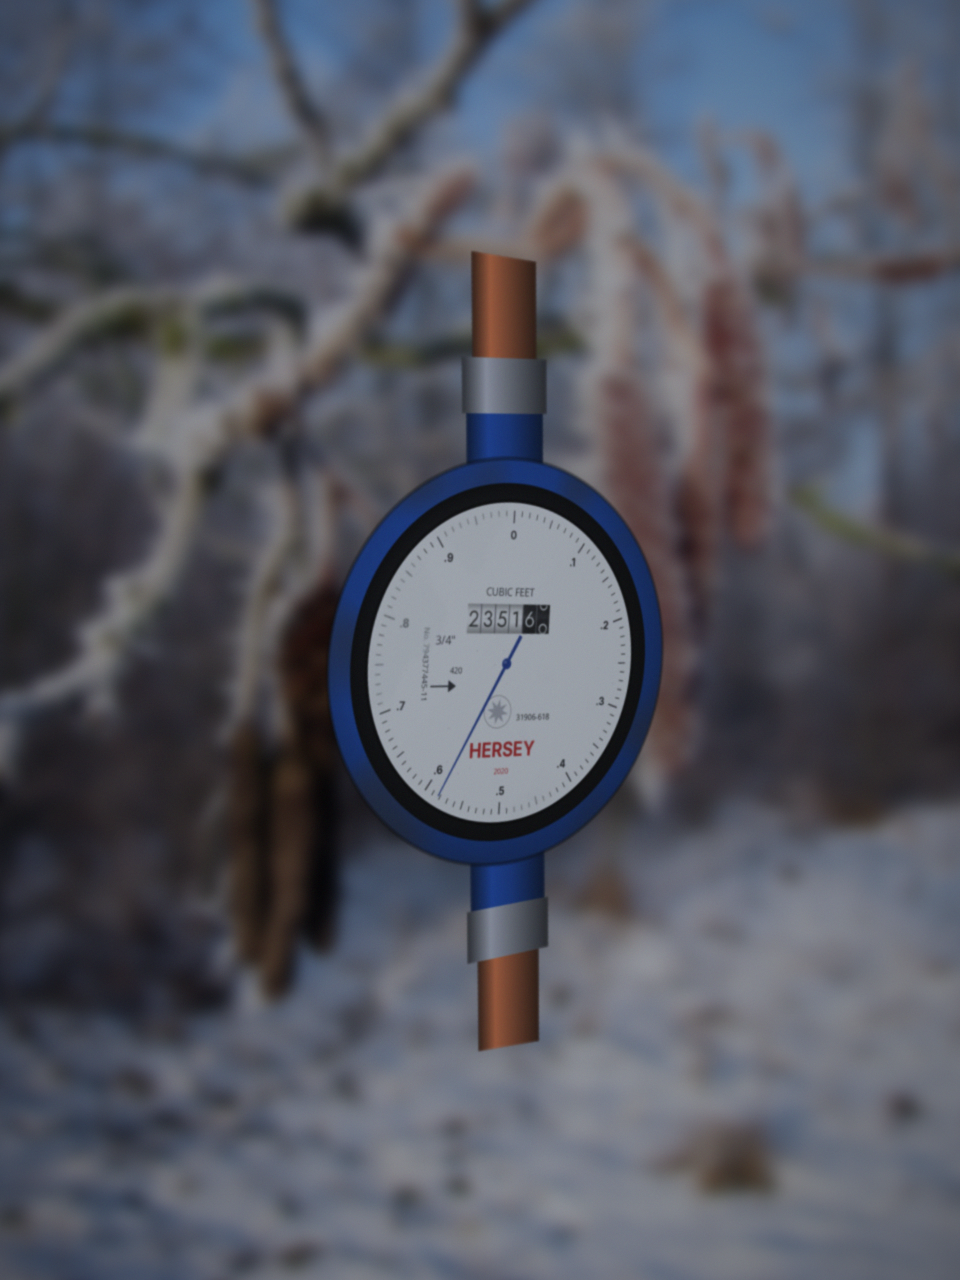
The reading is 235168.58 ft³
